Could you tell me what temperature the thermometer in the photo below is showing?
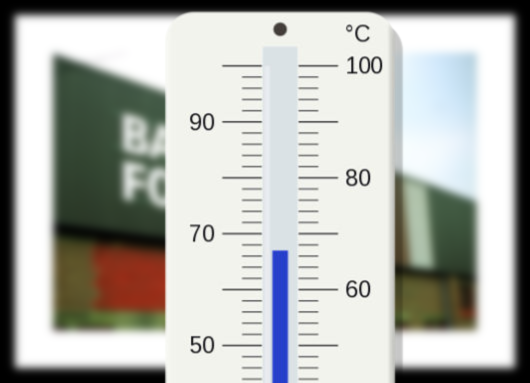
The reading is 67 °C
